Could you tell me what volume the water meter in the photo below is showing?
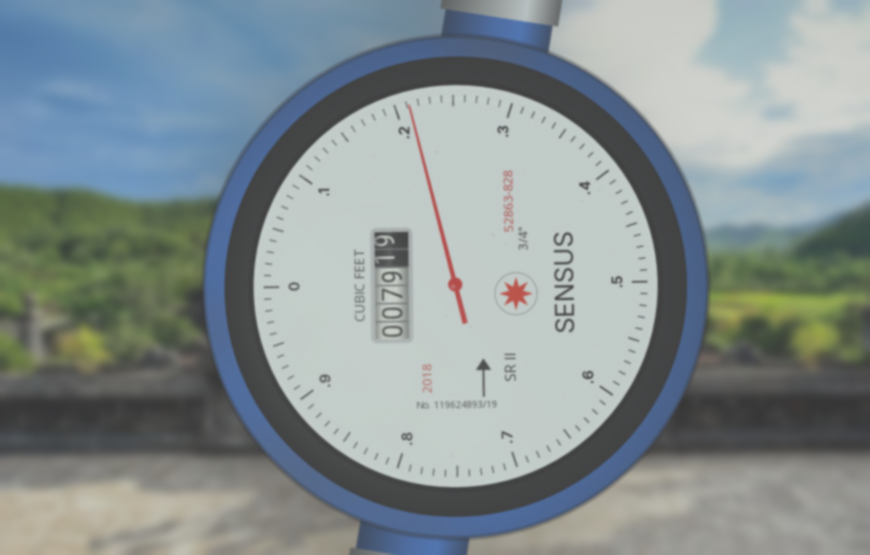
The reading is 7919.21 ft³
